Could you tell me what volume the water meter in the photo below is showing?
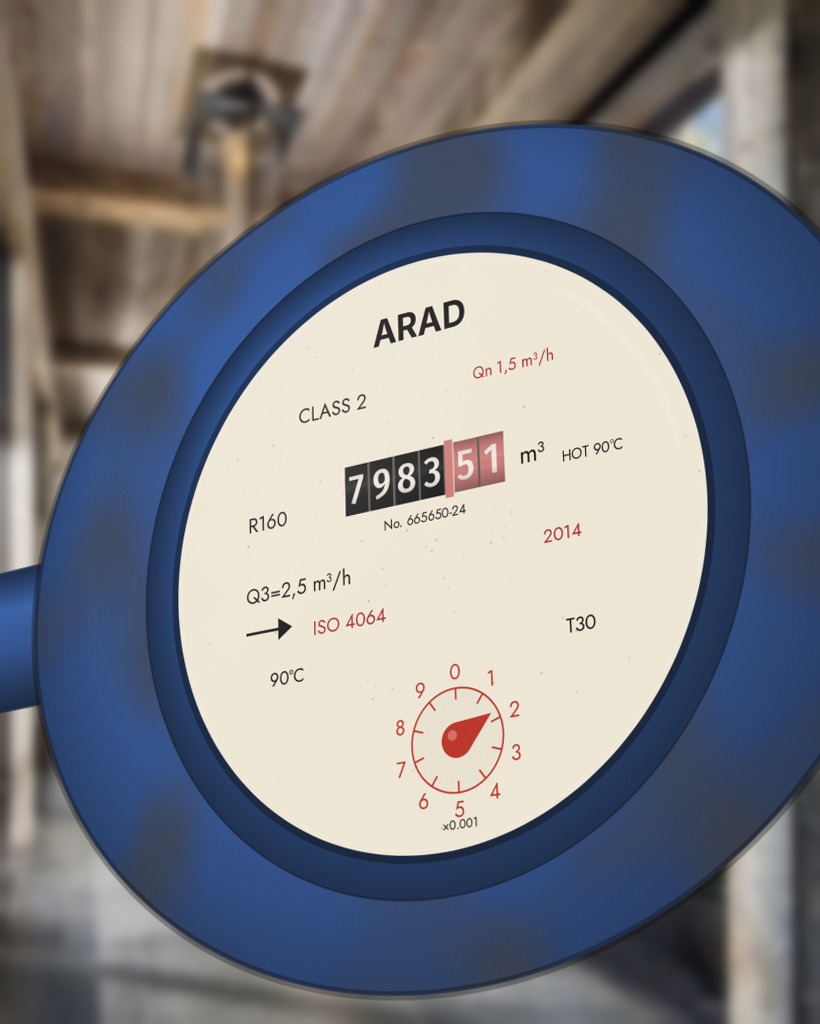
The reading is 7983.511 m³
